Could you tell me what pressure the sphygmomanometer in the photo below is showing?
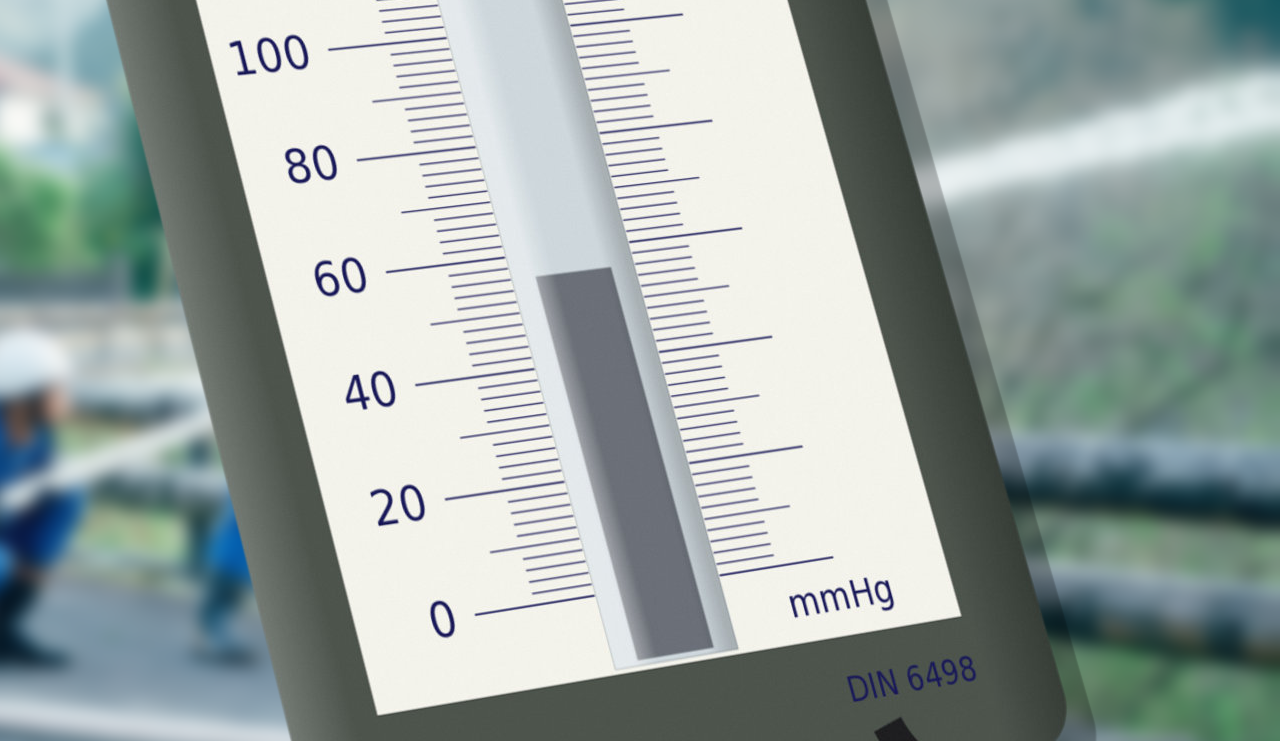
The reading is 56 mmHg
